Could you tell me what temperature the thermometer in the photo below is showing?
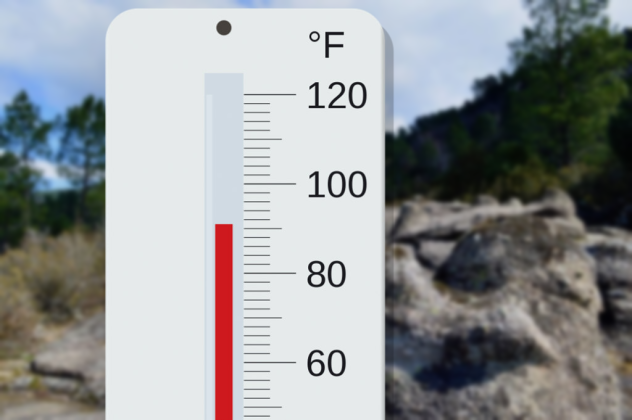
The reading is 91 °F
